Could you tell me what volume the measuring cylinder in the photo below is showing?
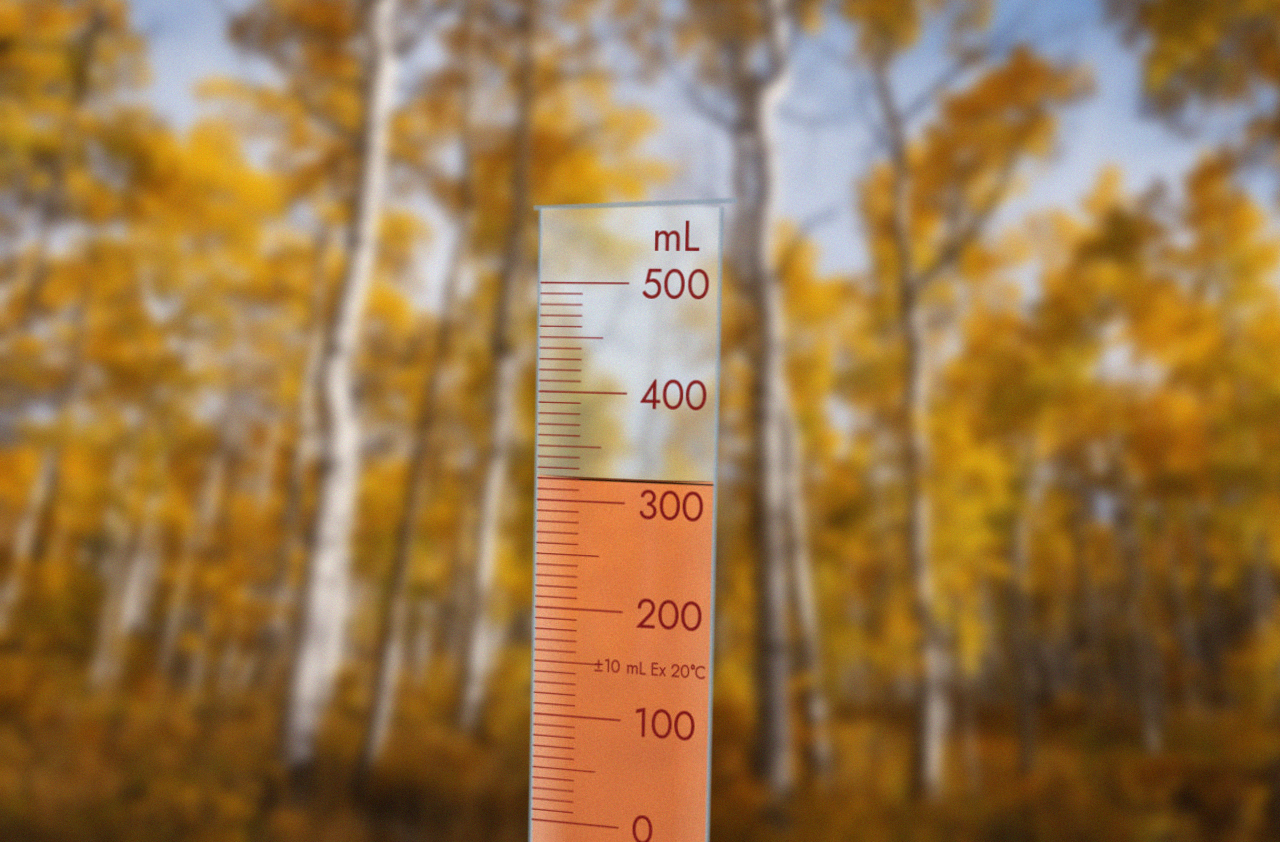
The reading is 320 mL
